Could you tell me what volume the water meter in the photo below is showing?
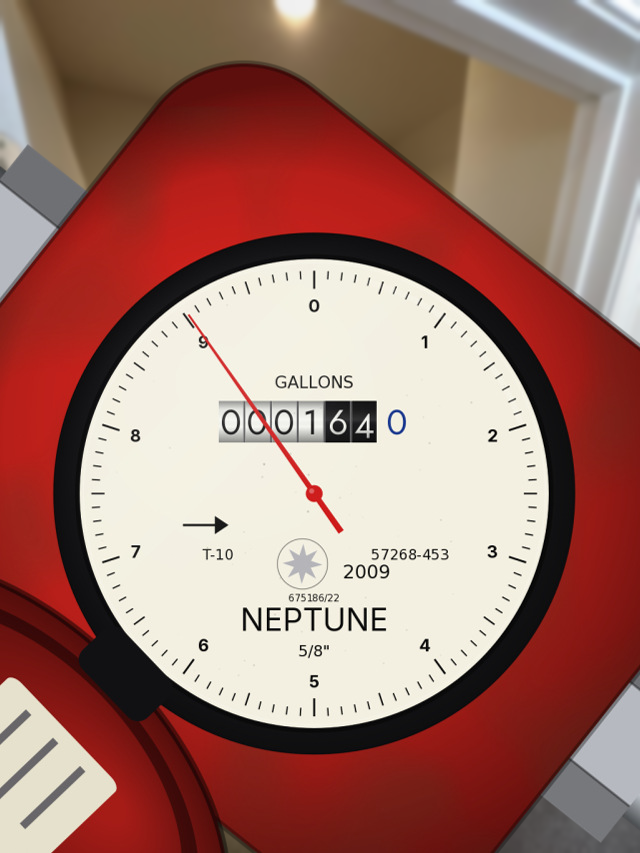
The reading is 1639.0 gal
